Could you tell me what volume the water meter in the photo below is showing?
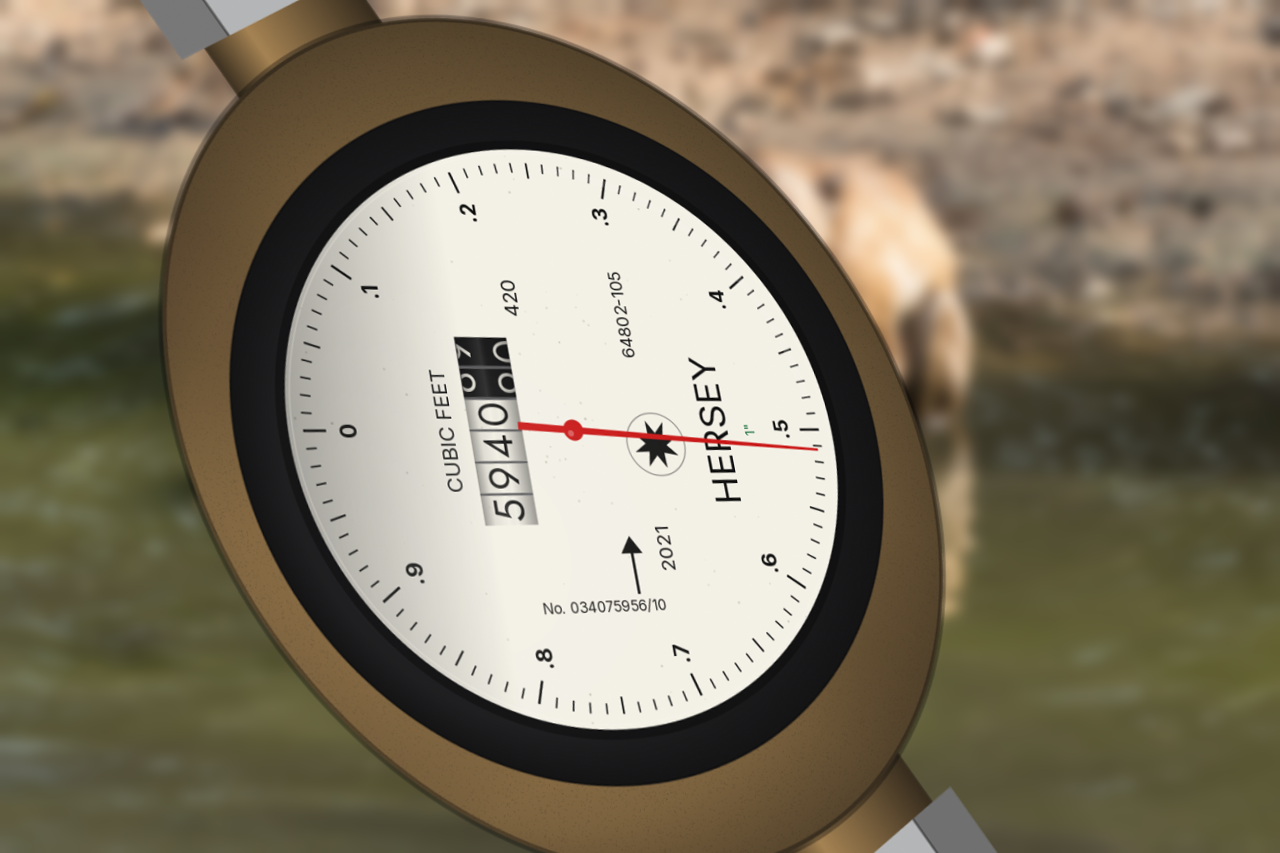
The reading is 594089.51 ft³
